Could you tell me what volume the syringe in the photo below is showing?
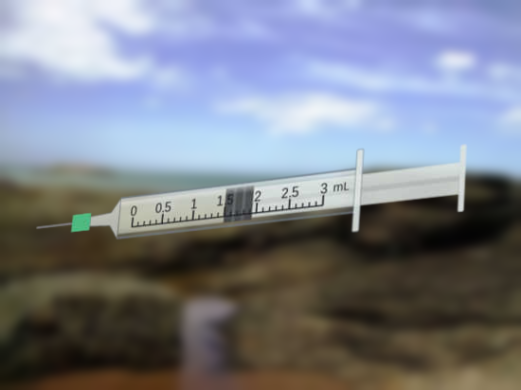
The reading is 1.5 mL
